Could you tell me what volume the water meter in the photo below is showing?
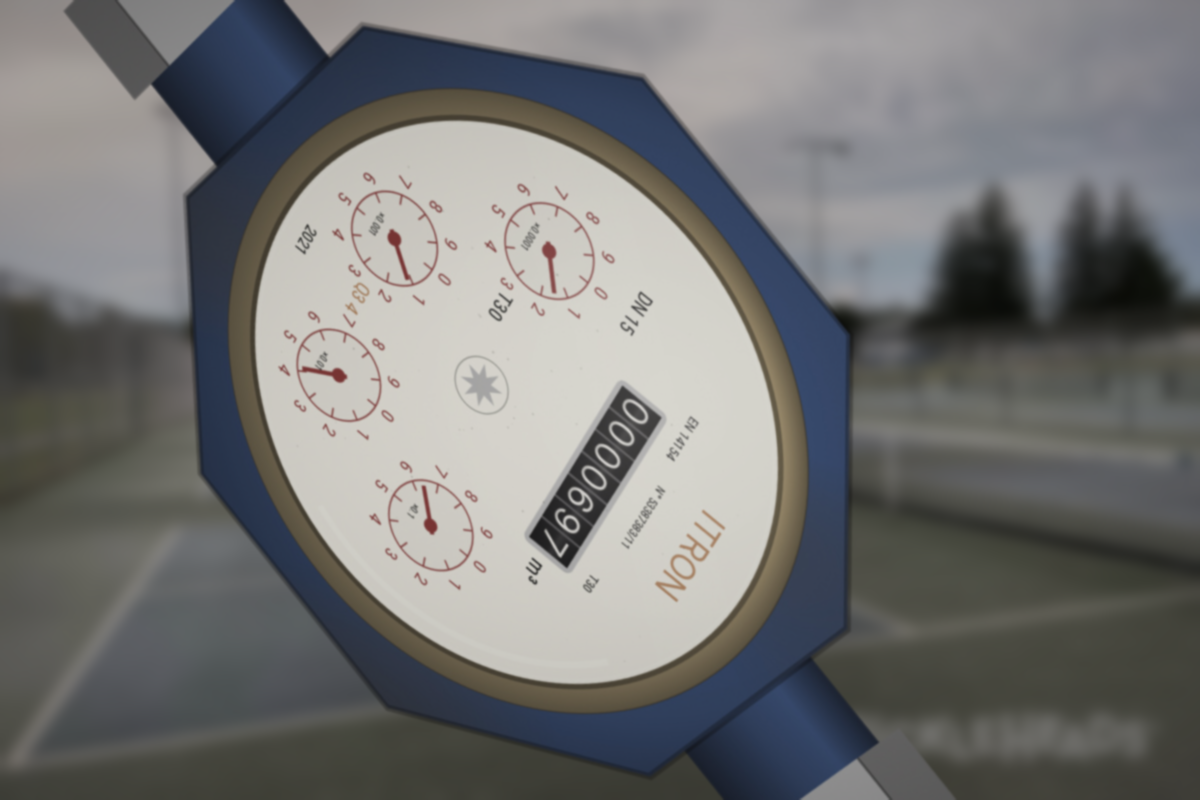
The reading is 697.6411 m³
